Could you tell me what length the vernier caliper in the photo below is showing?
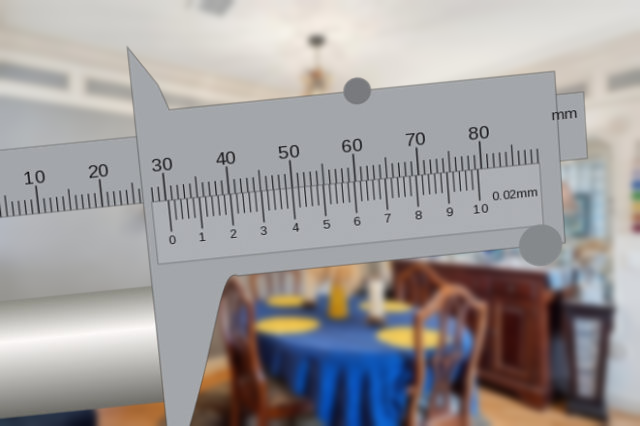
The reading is 30.4 mm
